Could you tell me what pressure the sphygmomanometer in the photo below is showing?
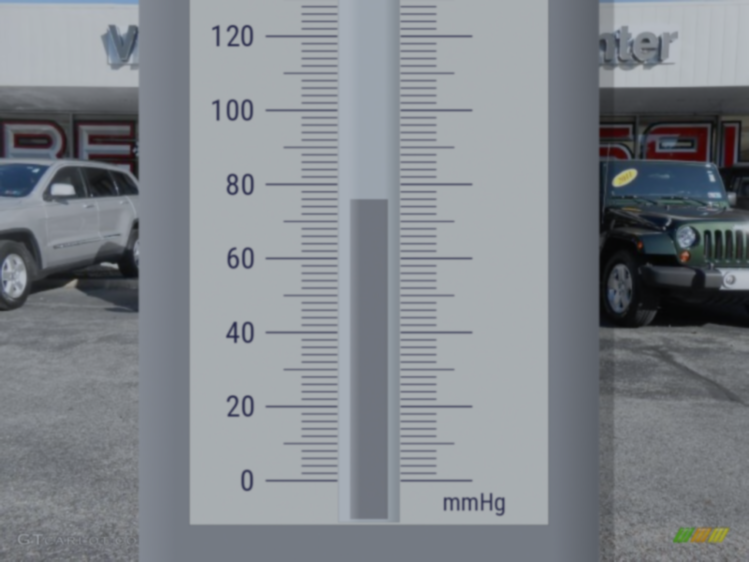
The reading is 76 mmHg
